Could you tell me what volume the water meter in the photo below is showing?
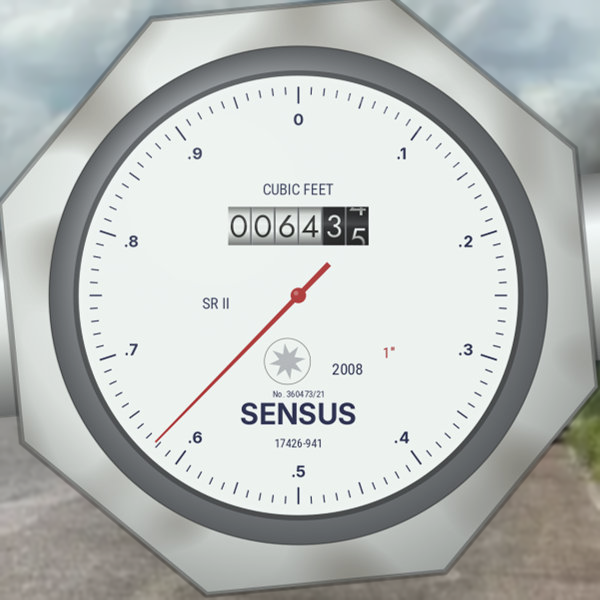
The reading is 6434.62 ft³
